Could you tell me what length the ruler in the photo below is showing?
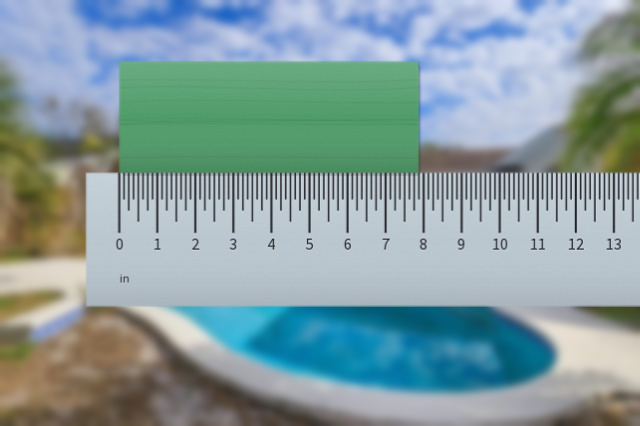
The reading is 7.875 in
